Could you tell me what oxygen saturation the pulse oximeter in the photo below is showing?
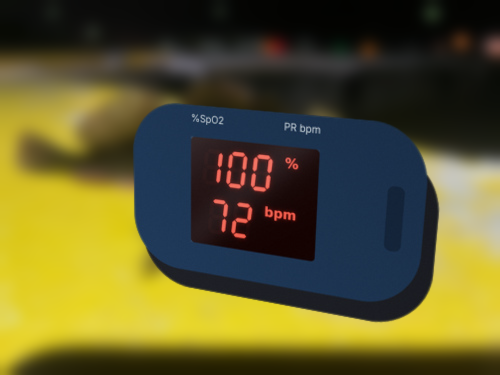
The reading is 100 %
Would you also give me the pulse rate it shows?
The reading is 72 bpm
